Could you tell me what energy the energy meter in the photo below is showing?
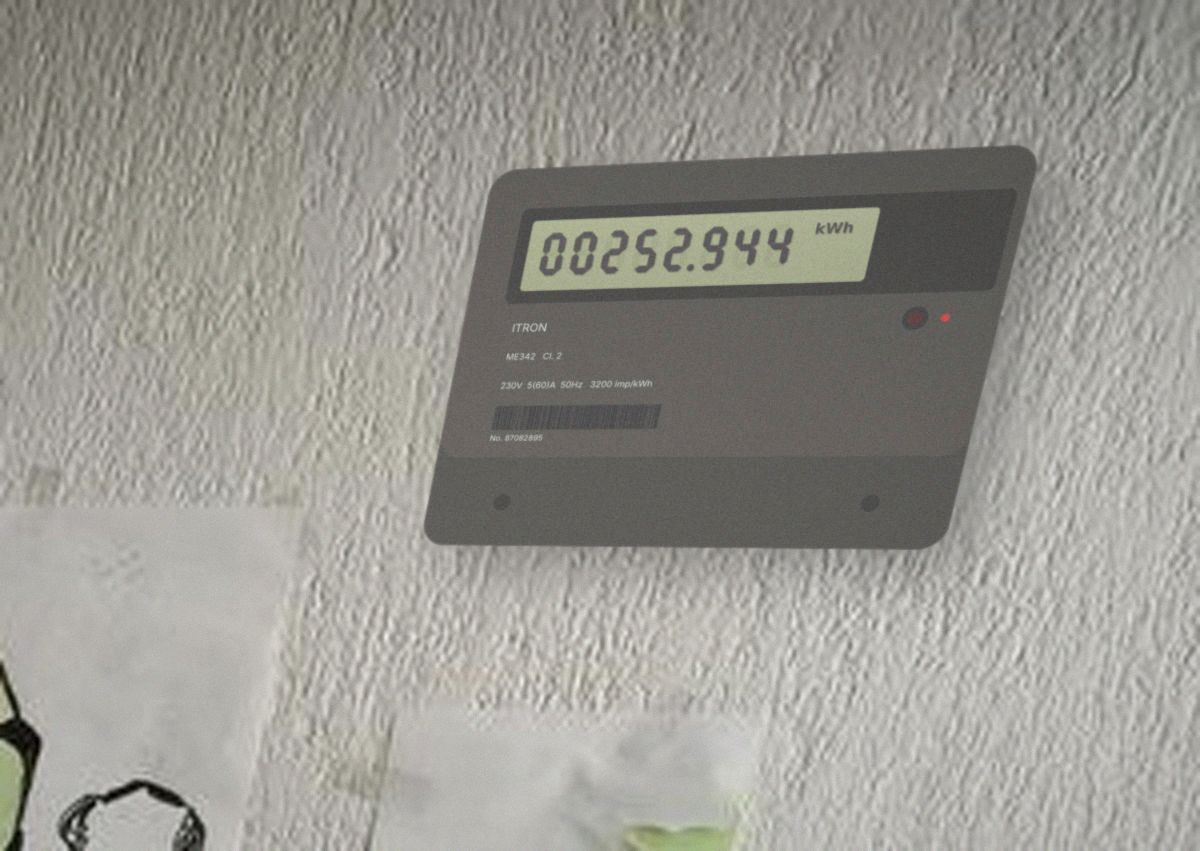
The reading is 252.944 kWh
